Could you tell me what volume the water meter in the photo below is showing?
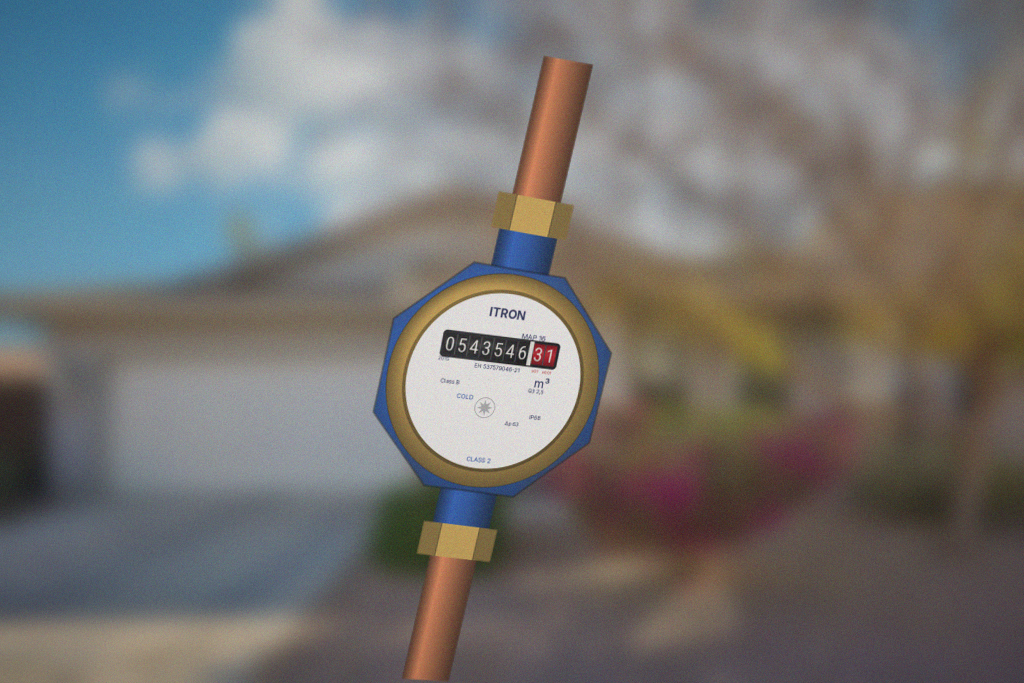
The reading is 543546.31 m³
